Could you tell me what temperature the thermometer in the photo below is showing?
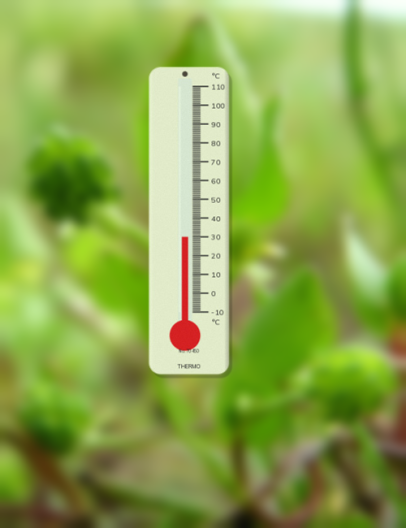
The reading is 30 °C
